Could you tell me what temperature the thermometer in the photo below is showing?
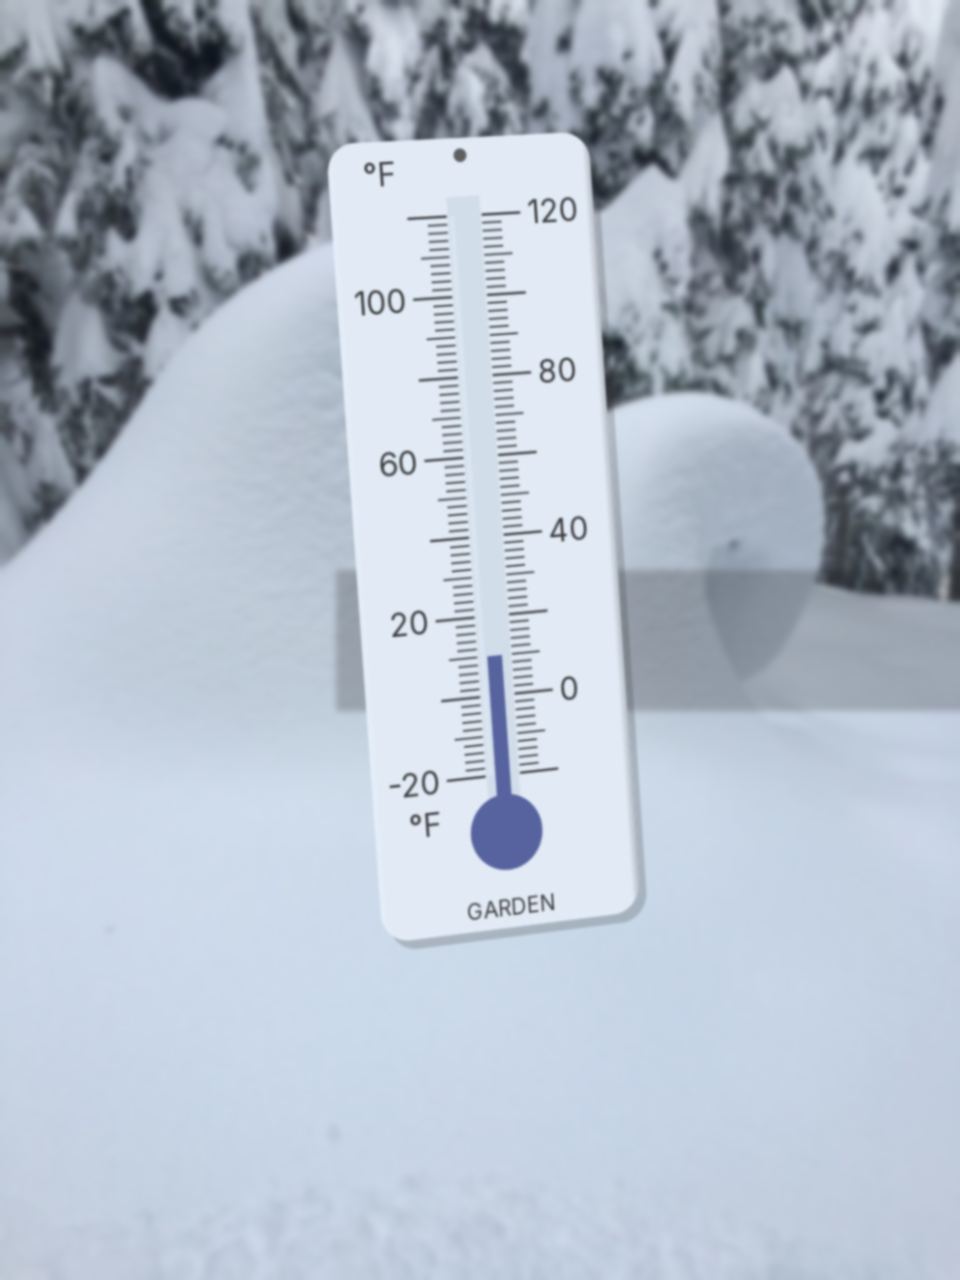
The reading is 10 °F
